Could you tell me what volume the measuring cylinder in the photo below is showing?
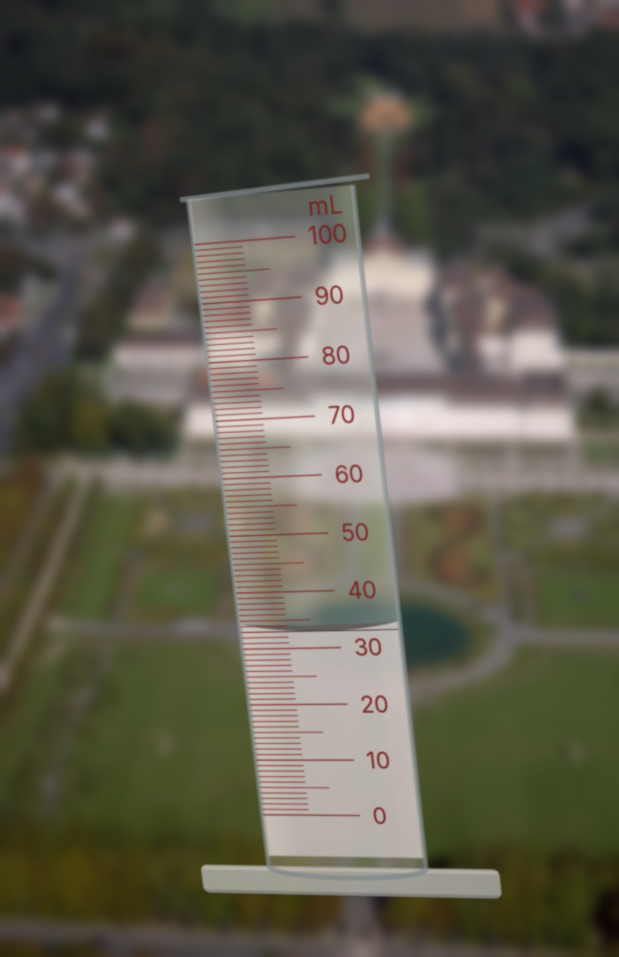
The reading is 33 mL
